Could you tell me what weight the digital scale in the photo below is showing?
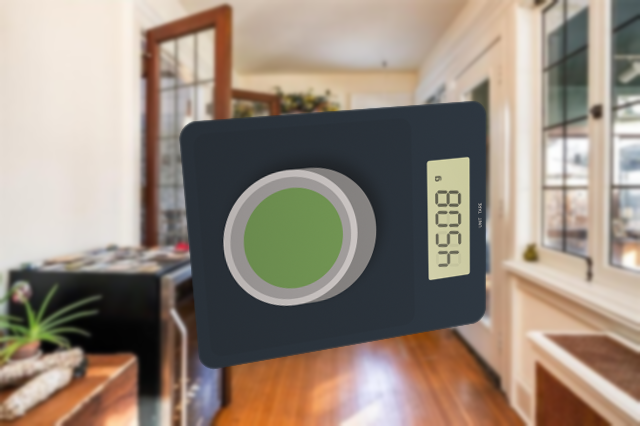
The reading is 4508 g
